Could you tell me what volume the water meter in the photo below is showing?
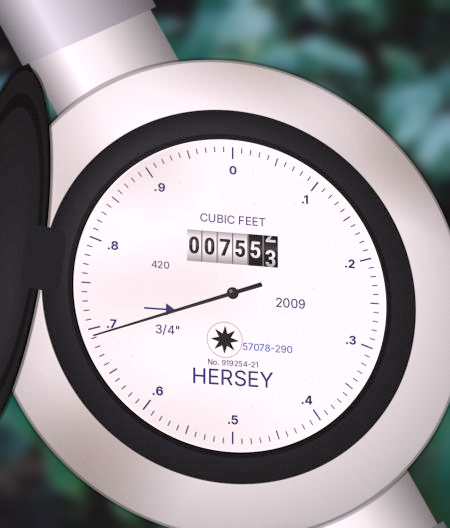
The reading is 7552.69 ft³
